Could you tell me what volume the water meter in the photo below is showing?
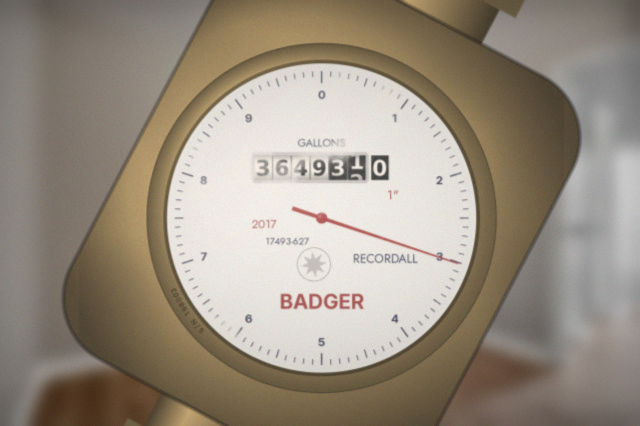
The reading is 3649313.0 gal
